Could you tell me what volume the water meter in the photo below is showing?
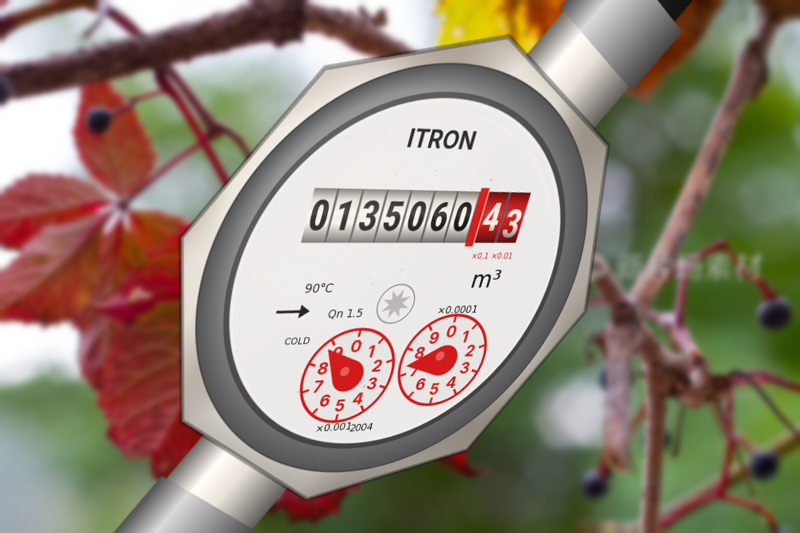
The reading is 135060.4287 m³
